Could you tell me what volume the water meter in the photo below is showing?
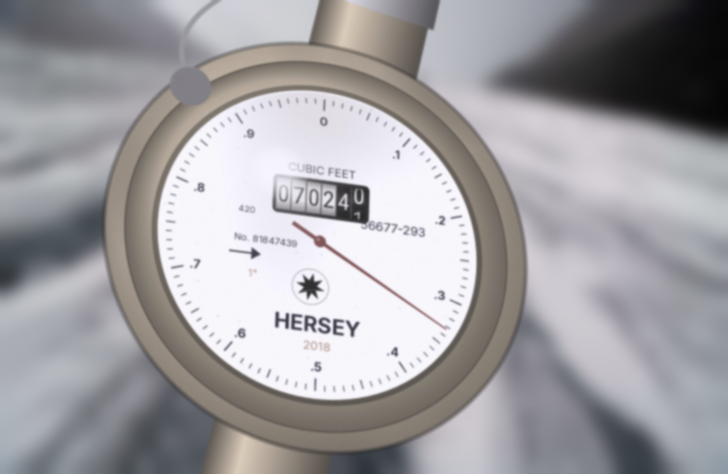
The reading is 70240.33 ft³
